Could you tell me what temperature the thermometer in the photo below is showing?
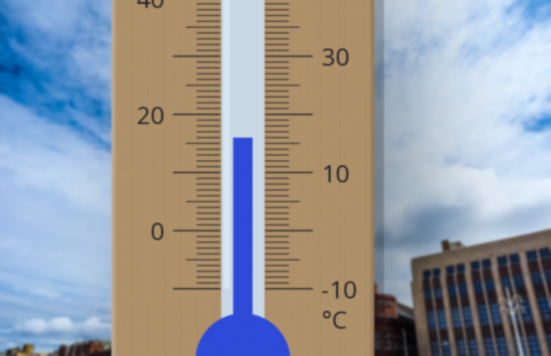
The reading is 16 °C
